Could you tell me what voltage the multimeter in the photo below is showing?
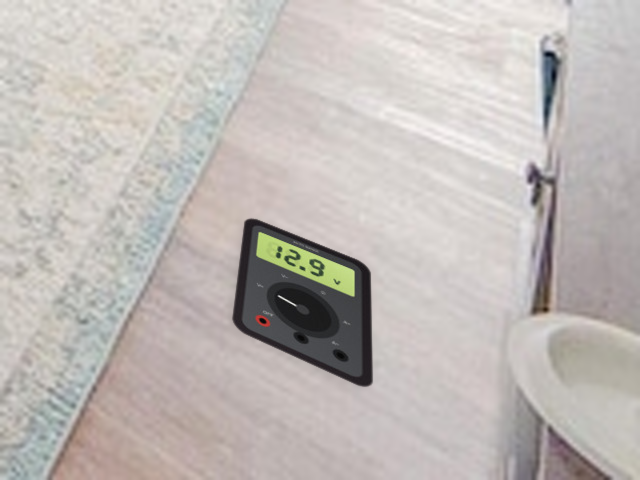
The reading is 12.9 V
